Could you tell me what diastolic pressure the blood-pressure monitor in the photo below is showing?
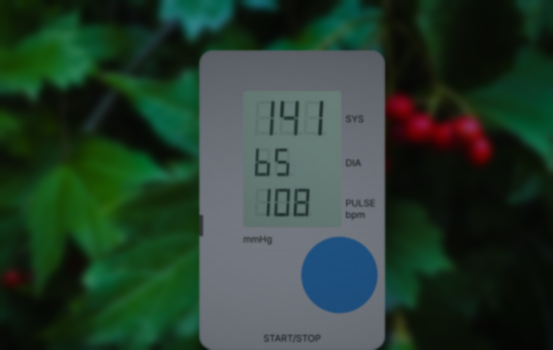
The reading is 65 mmHg
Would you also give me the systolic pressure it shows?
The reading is 141 mmHg
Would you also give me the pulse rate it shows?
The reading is 108 bpm
